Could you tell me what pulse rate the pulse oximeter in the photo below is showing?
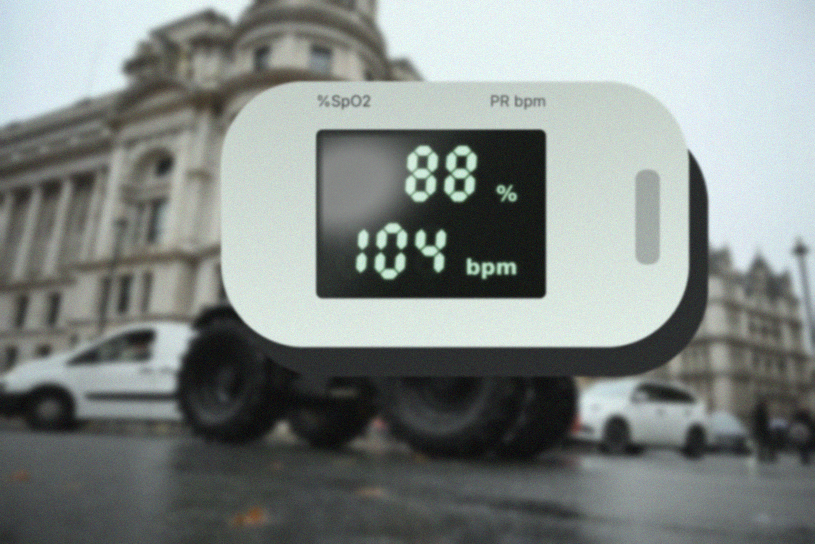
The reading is 104 bpm
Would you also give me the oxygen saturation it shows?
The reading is 88 %
